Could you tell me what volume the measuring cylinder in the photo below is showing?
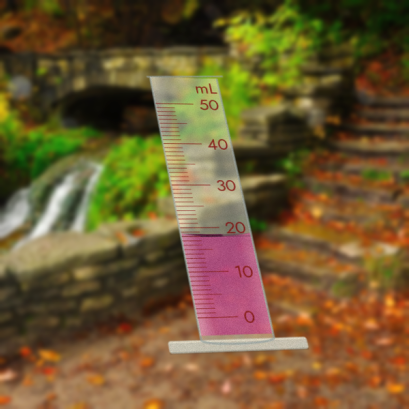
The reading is 18 mL
